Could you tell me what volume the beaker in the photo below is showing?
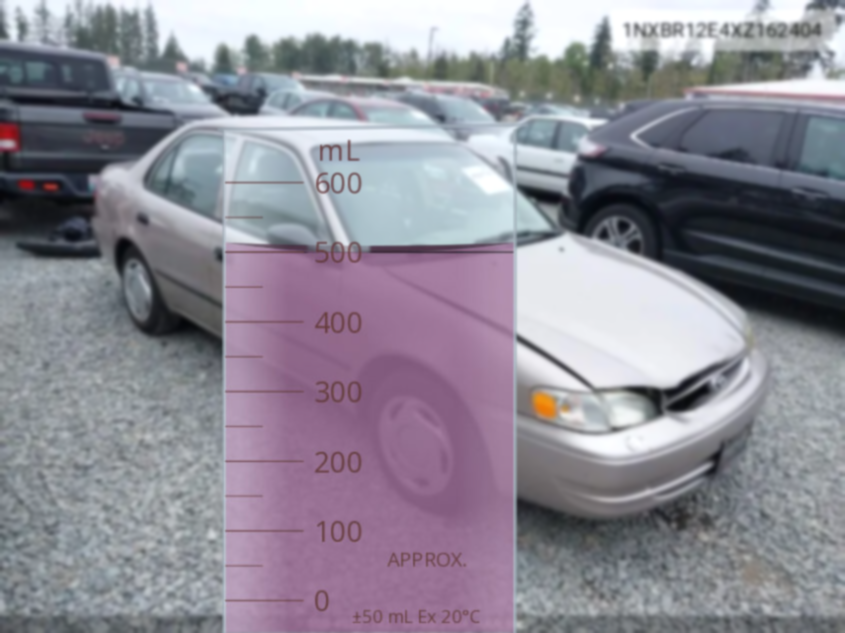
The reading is 500 mL
